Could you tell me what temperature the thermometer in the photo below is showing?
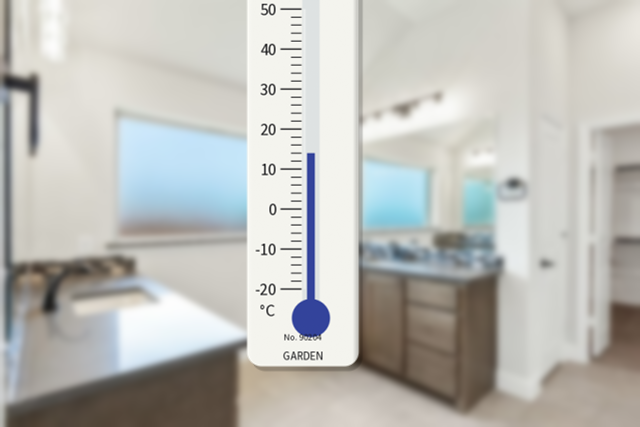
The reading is 14 °C
